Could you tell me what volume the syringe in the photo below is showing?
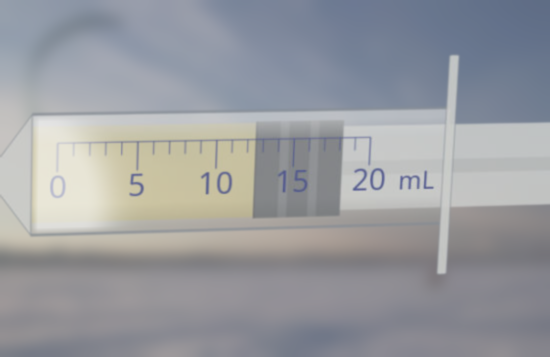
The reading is 12.5 mL
